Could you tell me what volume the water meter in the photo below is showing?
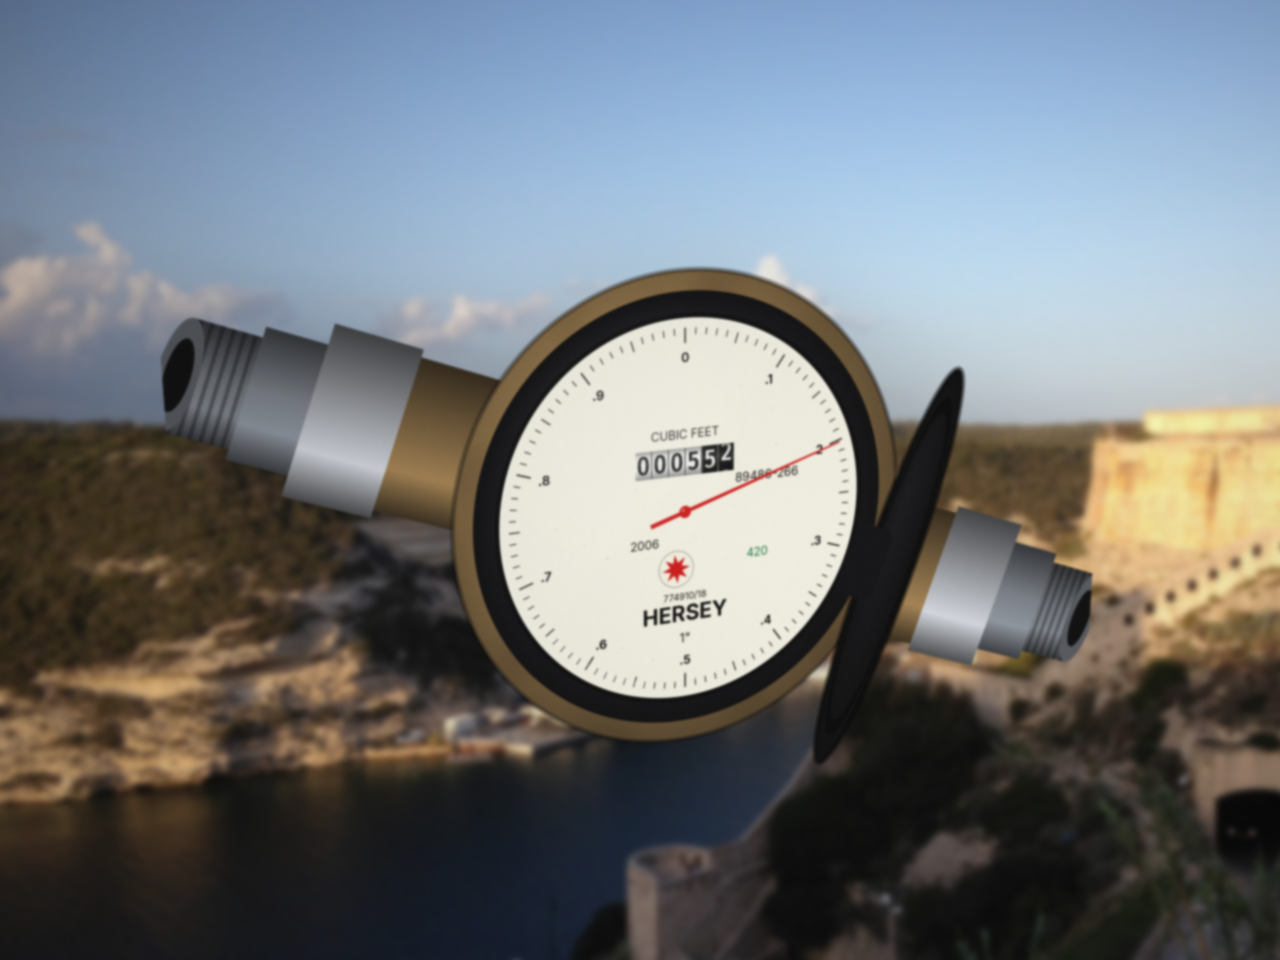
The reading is 552.20 ft³
